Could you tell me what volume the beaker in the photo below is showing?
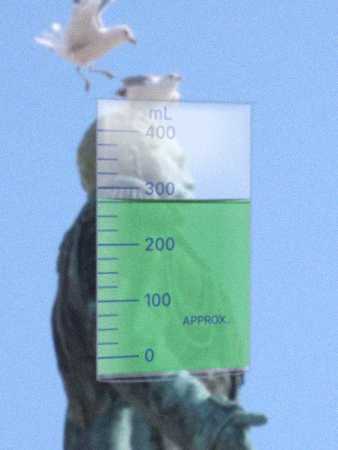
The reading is 275 mL
